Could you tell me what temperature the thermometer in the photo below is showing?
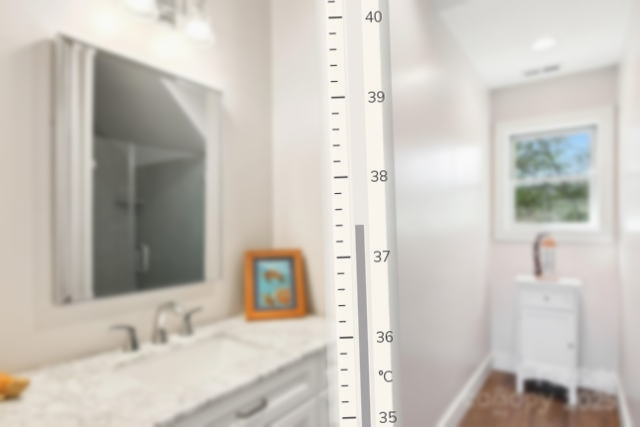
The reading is 37.4 °C
